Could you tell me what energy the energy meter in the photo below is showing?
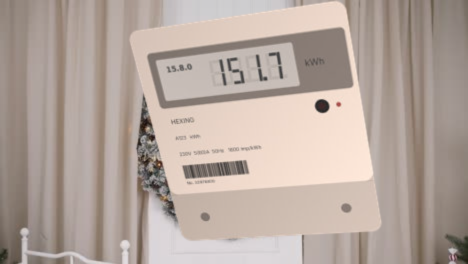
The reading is 151.7 kWh
